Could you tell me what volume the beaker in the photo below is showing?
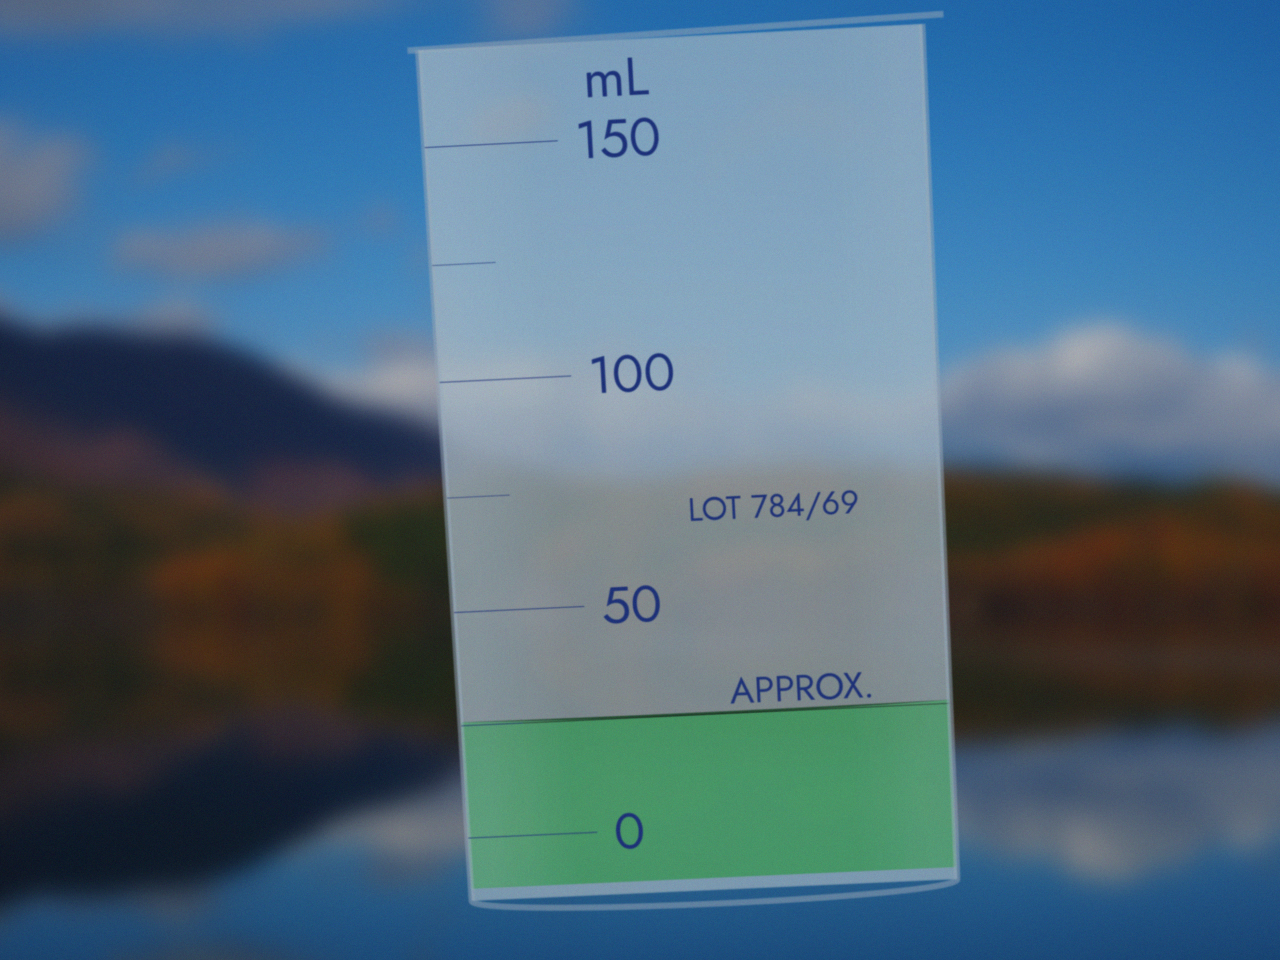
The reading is 25 mL
